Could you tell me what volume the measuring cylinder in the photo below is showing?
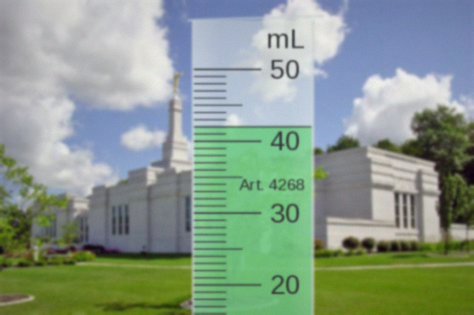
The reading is 42 mL
